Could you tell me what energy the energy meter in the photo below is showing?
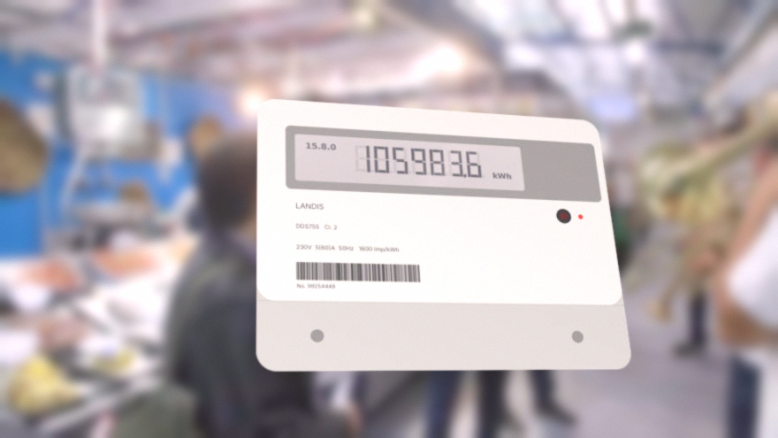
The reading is 105983.6 kWh
